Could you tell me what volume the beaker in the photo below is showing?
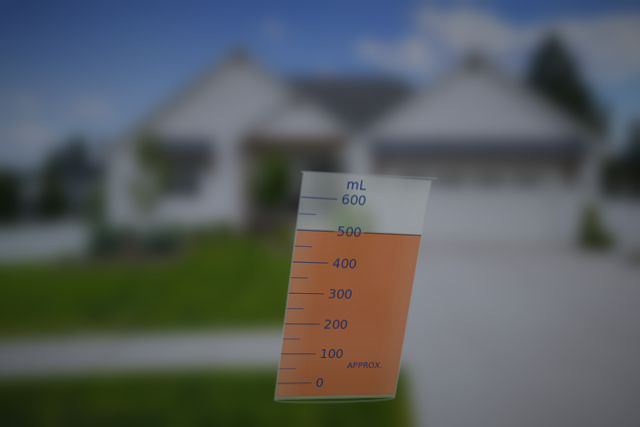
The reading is 500 mL
